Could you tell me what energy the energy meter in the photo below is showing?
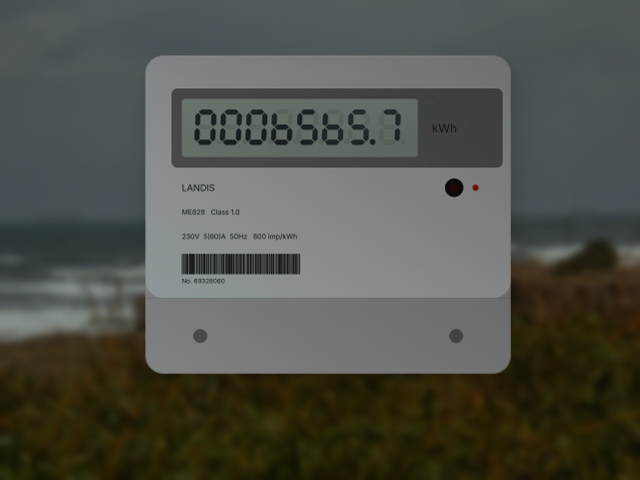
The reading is 6565.7 kWh
